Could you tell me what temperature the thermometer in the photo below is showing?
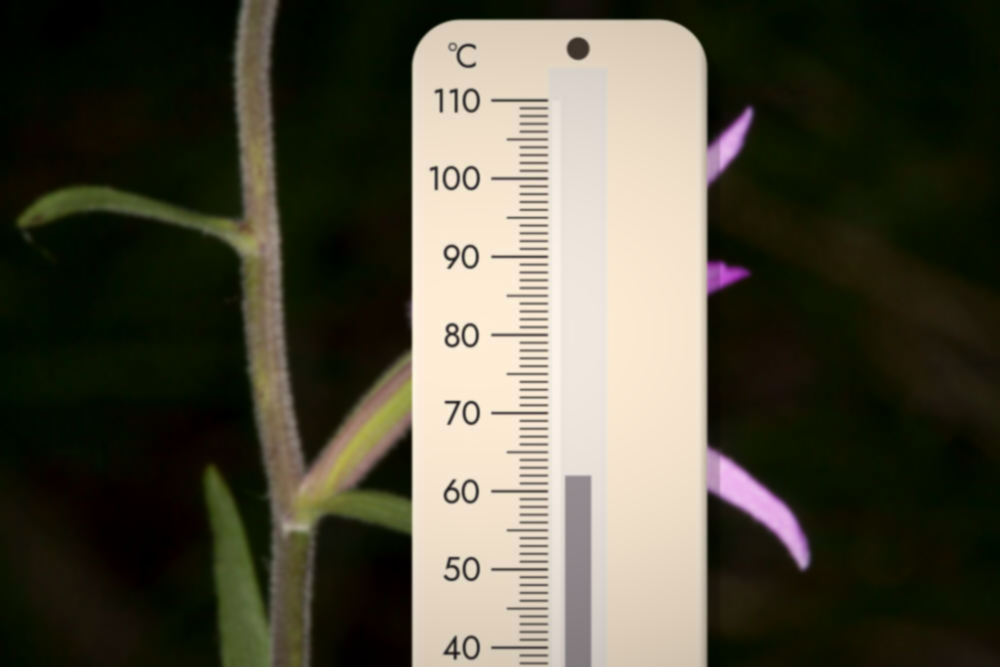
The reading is 62 °C
